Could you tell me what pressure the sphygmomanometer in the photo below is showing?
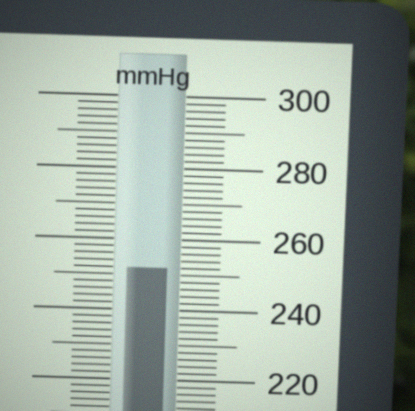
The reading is 252 mmHg
